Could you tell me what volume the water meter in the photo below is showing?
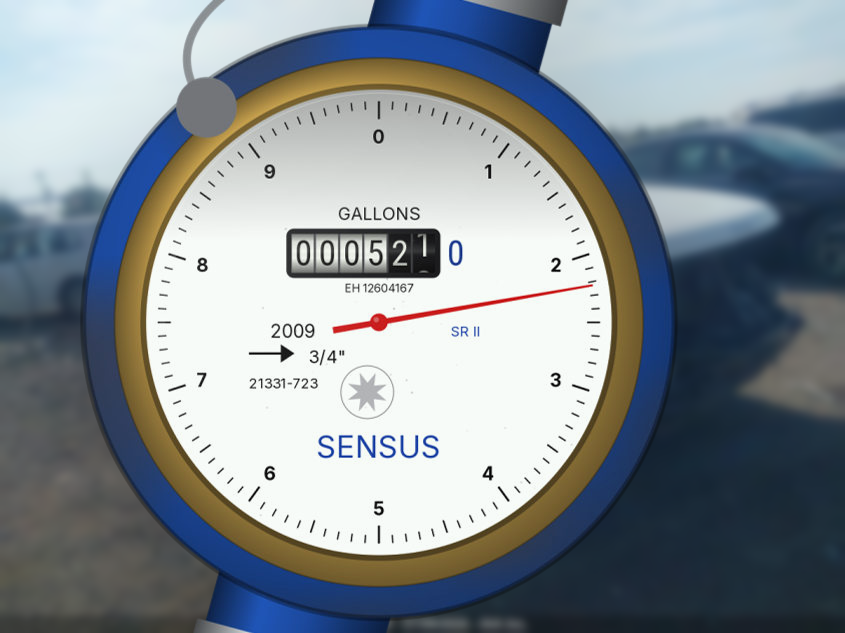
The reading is 5212.2 gal
